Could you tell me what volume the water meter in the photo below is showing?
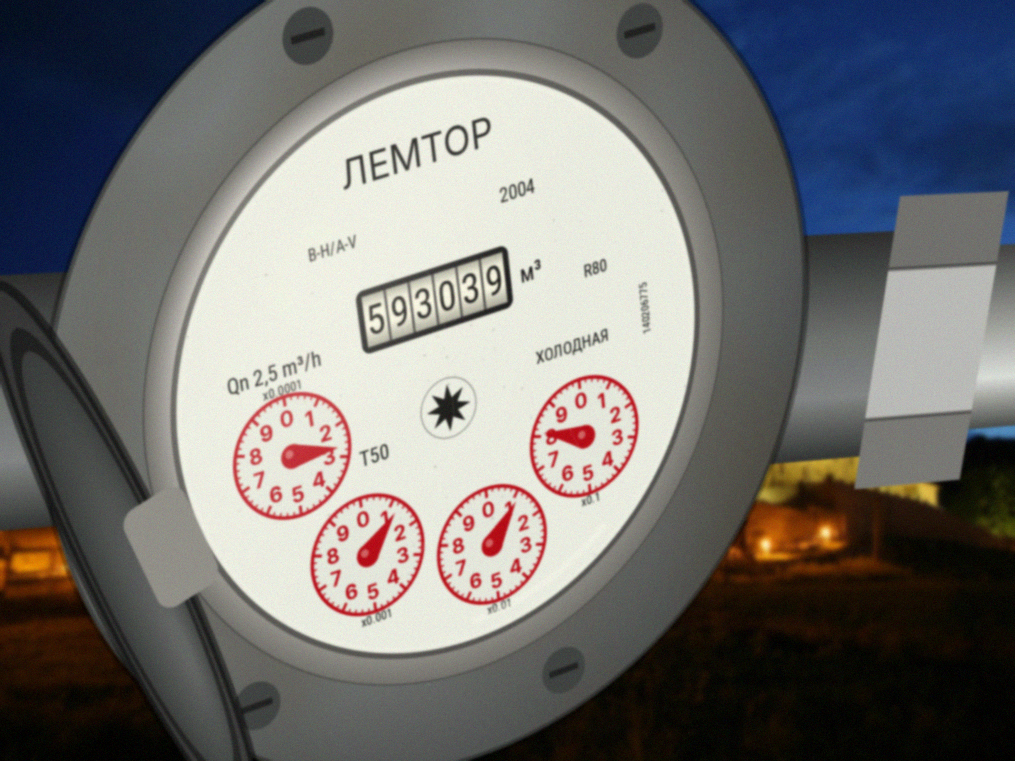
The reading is 593039.8112 m³
